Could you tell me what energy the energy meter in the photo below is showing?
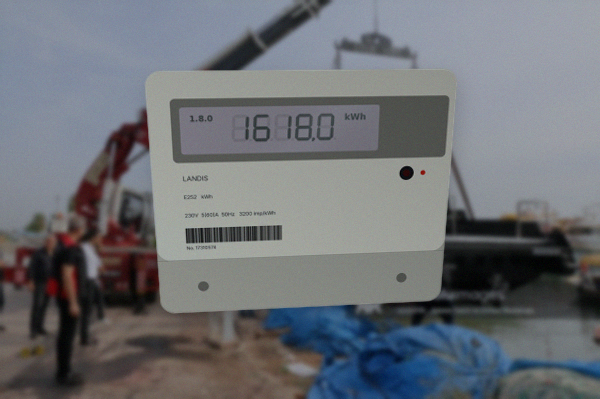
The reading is 1618.0 kWh
